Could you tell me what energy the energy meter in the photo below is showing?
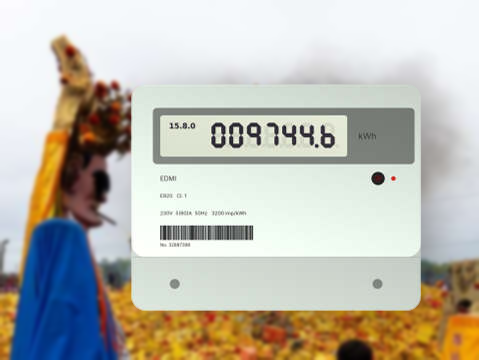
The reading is 9744.6 kWh
